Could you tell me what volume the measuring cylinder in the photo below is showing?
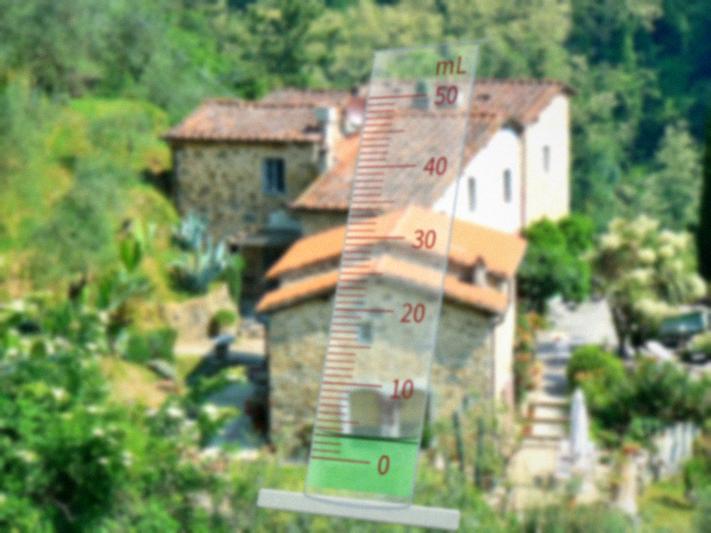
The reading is 3 mL
